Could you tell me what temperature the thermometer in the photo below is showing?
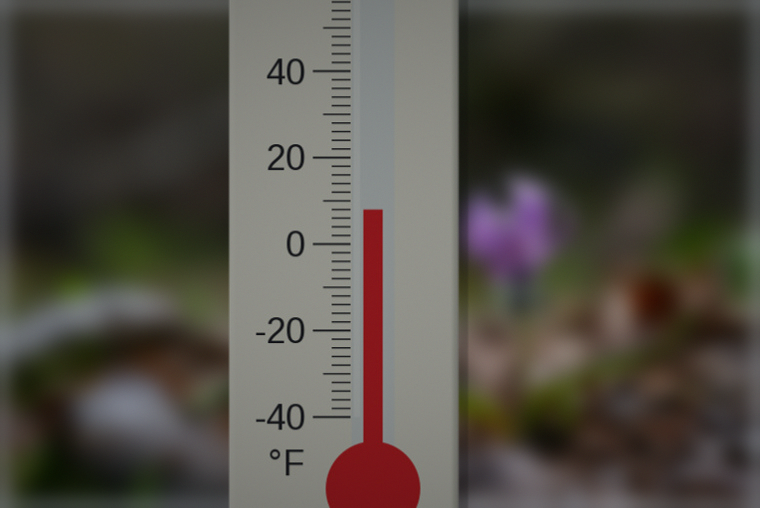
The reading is 8 °F
